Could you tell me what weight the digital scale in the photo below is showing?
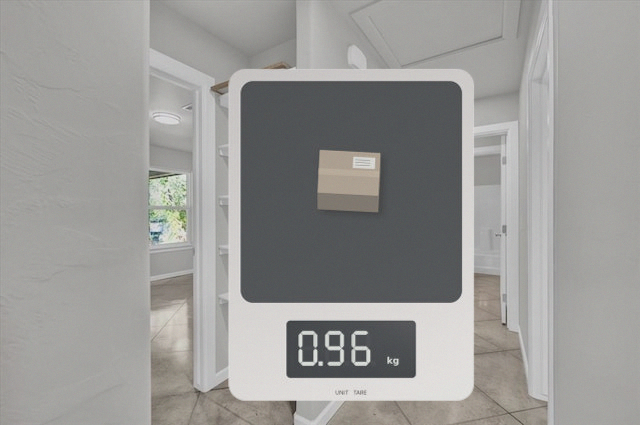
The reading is 0.96 kg
